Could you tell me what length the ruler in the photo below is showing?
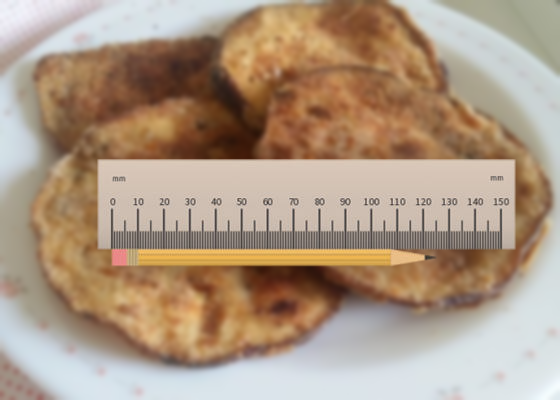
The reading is 125 mm
